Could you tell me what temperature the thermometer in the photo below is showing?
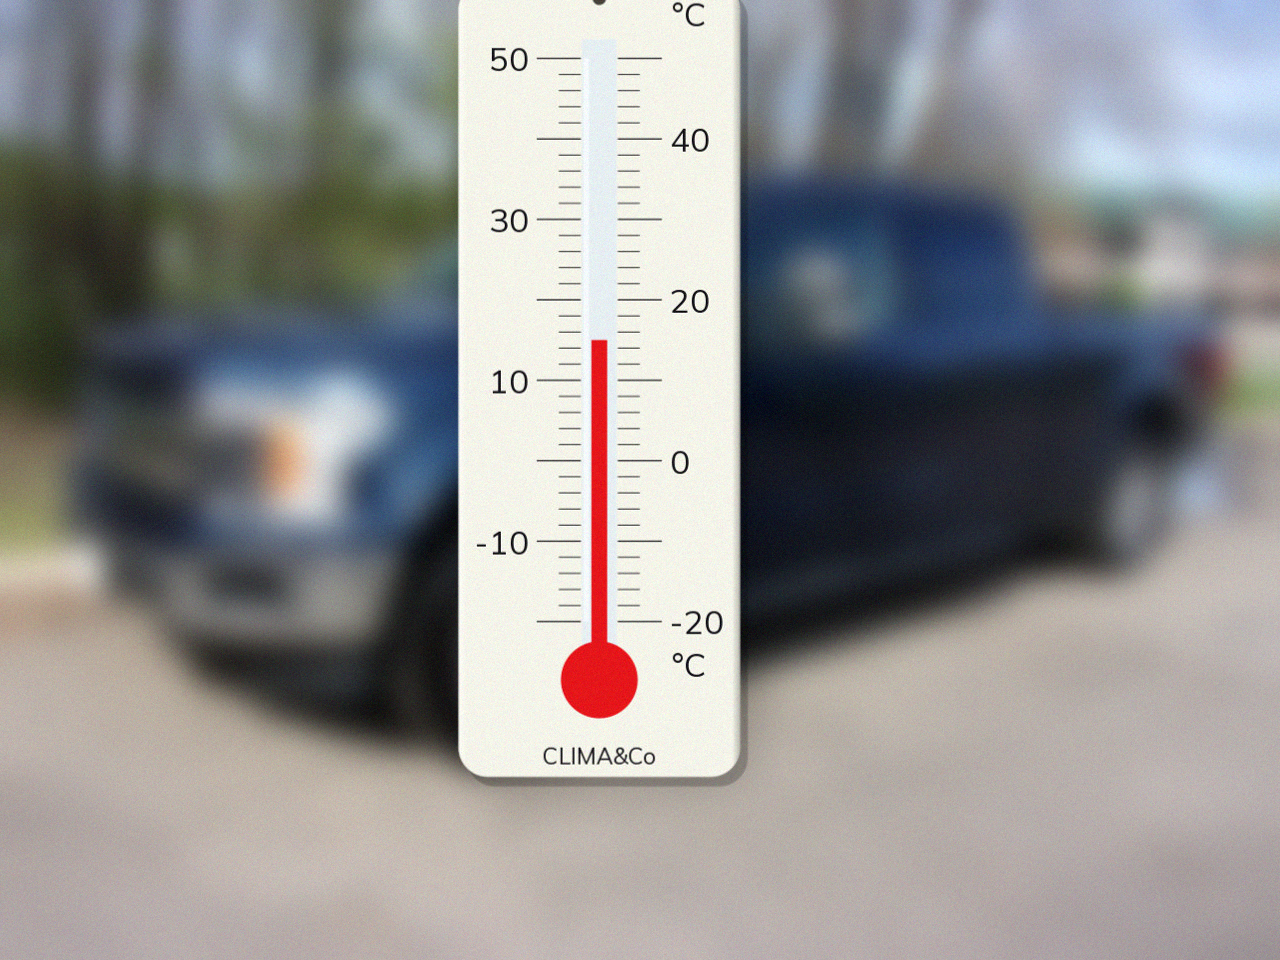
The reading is 15 °C
